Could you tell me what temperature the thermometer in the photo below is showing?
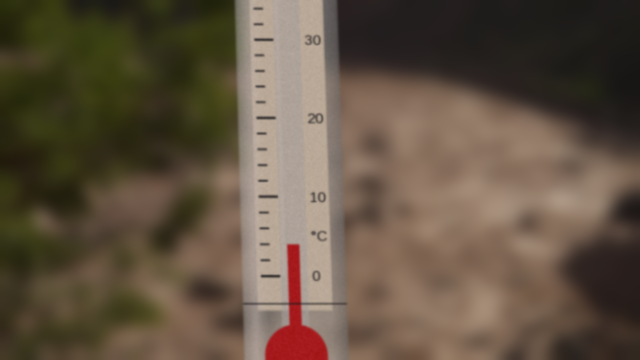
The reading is 4 °C
